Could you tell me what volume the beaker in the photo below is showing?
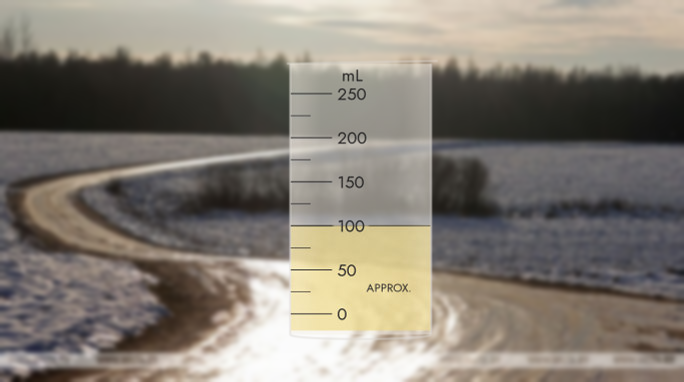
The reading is 100 mL
